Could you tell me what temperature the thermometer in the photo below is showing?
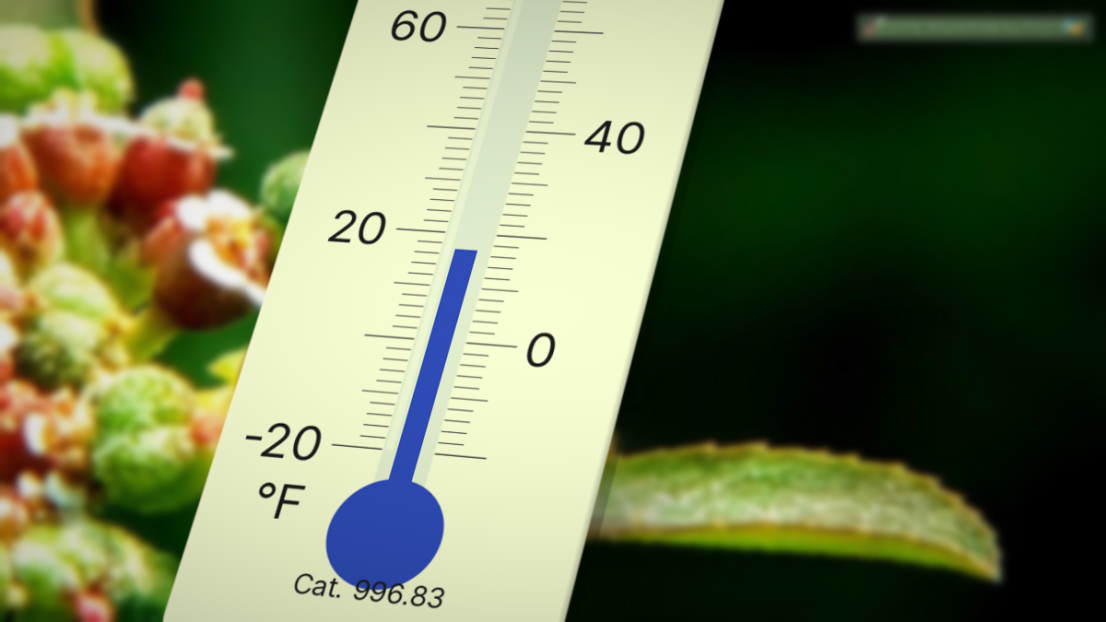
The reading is 17 °F
